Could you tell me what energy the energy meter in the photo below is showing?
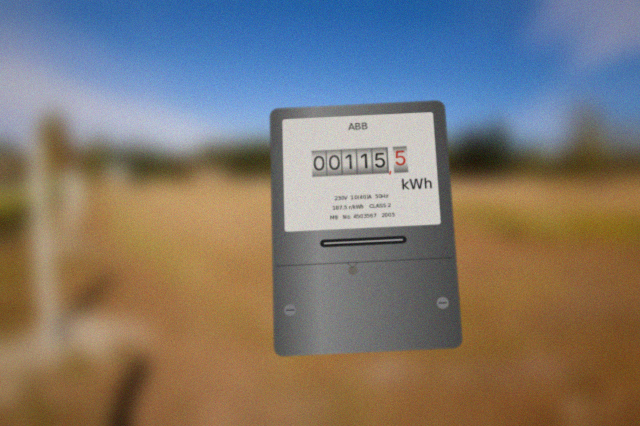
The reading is 115.5 kWh
